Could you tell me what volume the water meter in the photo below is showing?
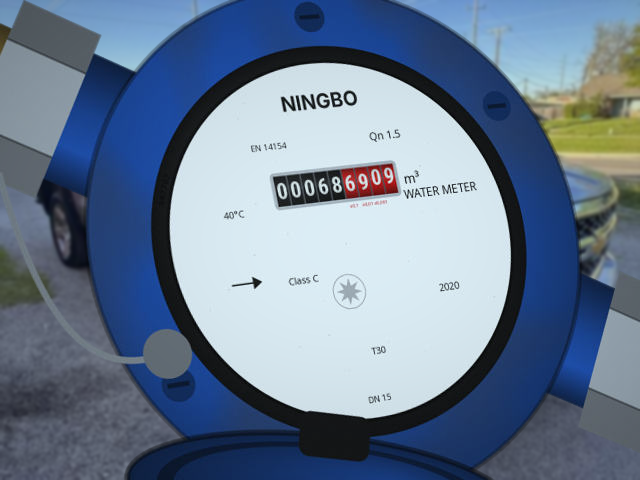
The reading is 68.6909 m³
